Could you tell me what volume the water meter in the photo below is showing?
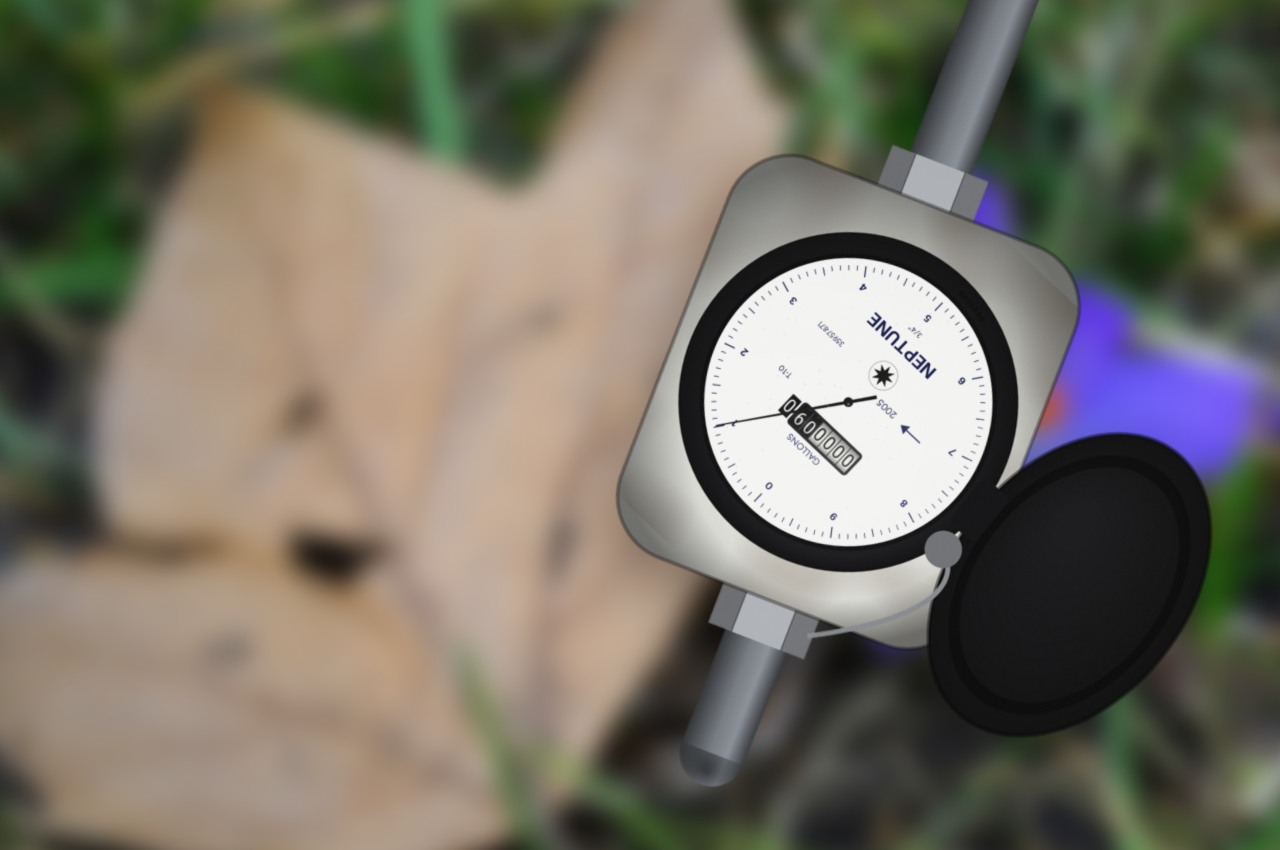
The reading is 91.0 gal
